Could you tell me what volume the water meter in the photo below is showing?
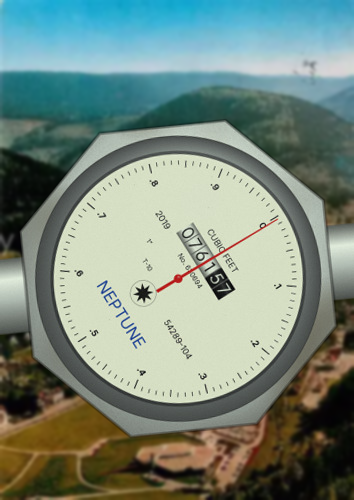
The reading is 76157.00 ft³
